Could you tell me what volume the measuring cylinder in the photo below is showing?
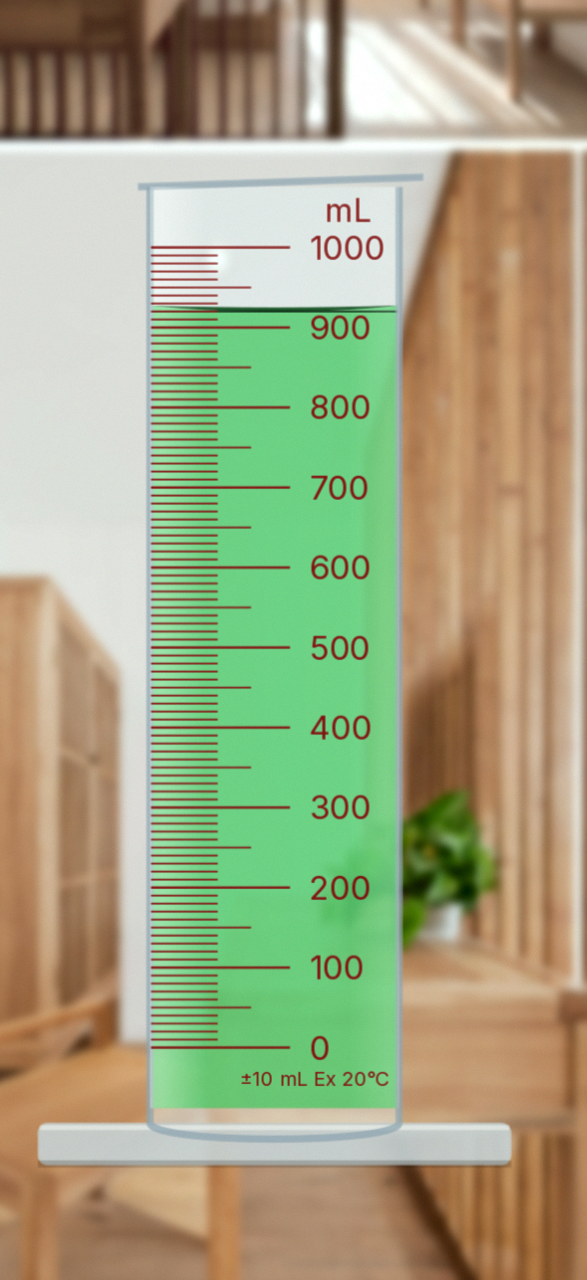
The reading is 920 mL
